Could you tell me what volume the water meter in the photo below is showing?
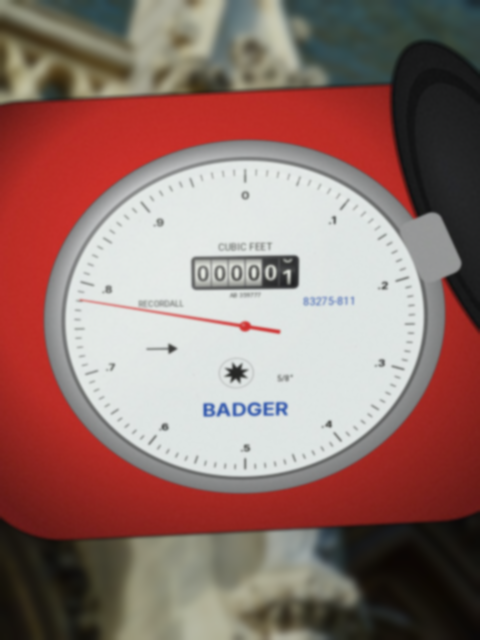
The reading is 0.78 ft³
